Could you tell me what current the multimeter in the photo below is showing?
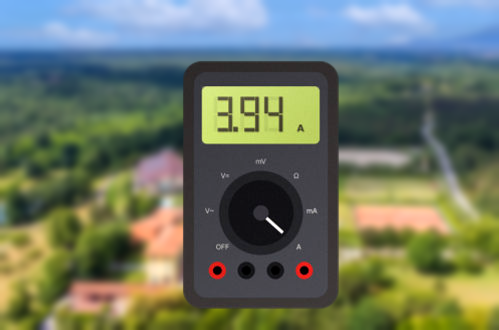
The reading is 3.94 A
